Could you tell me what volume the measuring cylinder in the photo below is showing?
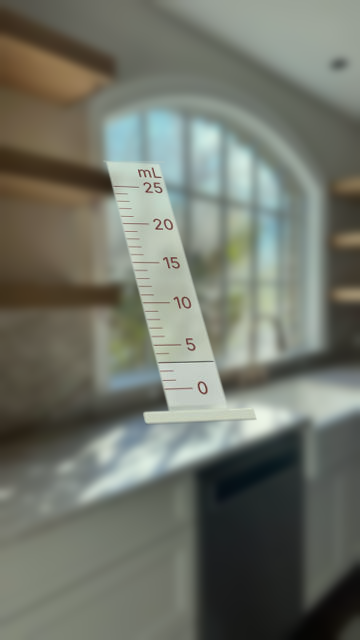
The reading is 3 mL
